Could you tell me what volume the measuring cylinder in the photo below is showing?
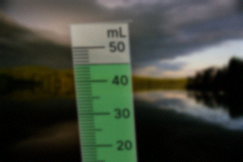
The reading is 45 mL
